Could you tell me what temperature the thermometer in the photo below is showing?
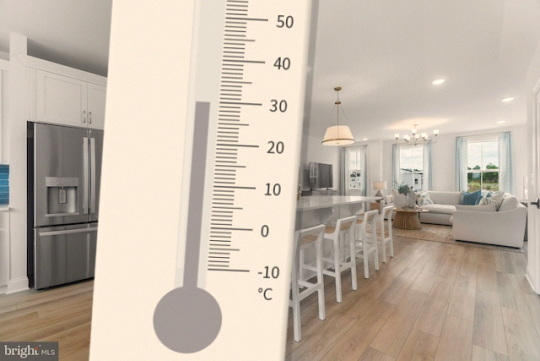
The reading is 30 °C
